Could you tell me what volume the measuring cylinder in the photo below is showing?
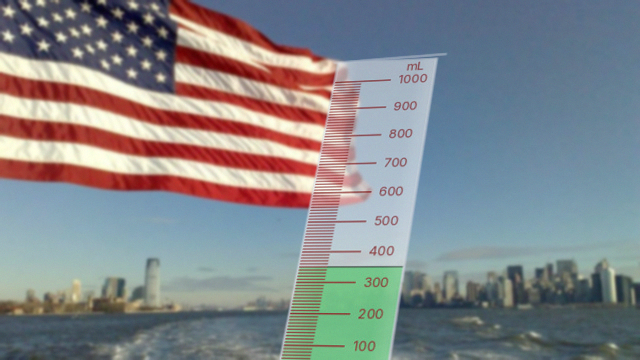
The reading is 350 mL
